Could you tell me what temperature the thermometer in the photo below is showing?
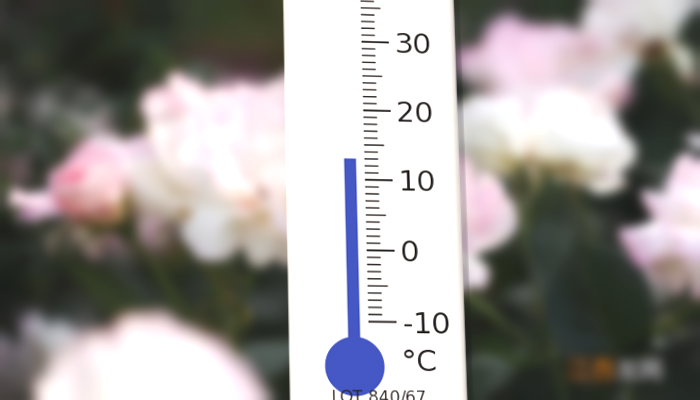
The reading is 13 °C
